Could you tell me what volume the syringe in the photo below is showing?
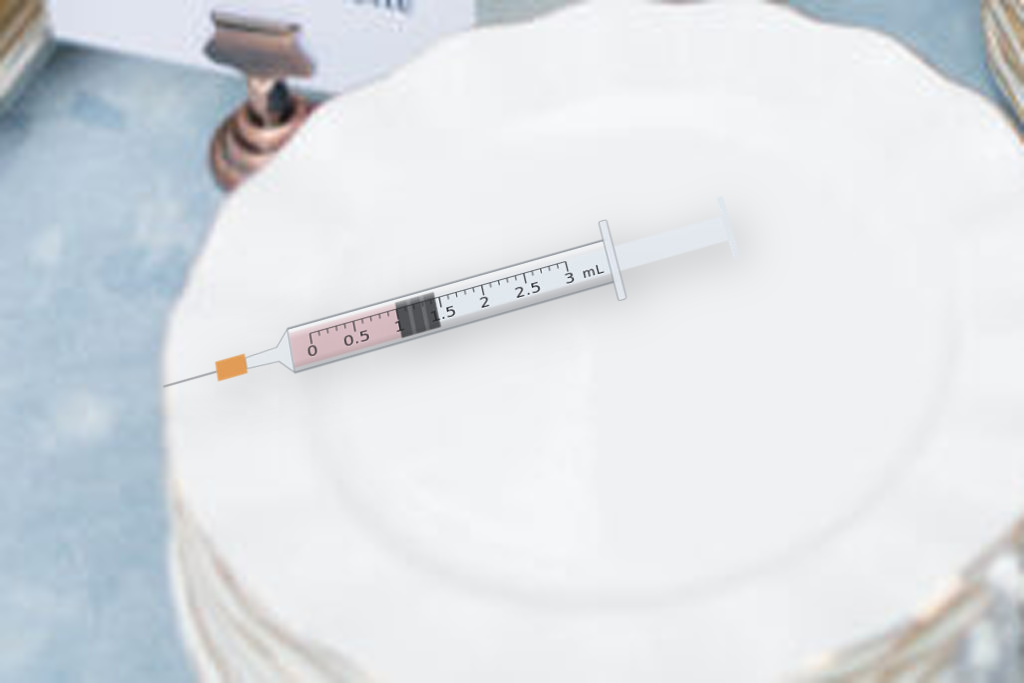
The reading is 1 mL
